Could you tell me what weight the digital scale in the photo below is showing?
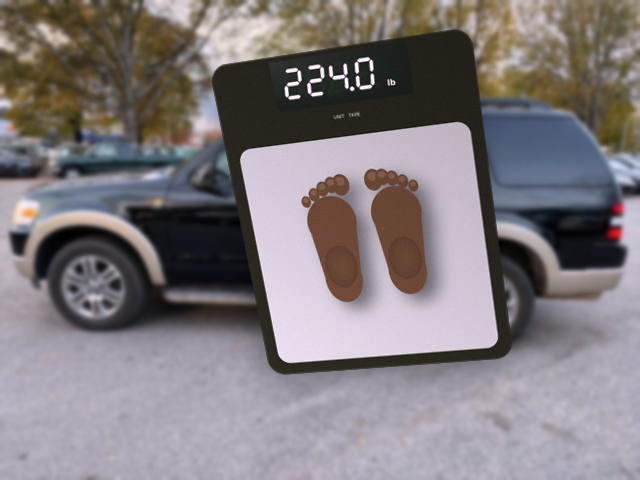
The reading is 224.0 lb
